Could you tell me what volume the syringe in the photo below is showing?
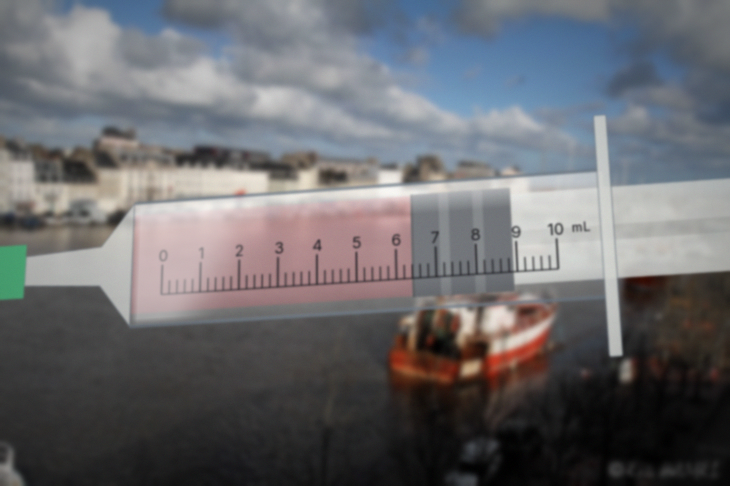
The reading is 6.4 mL
